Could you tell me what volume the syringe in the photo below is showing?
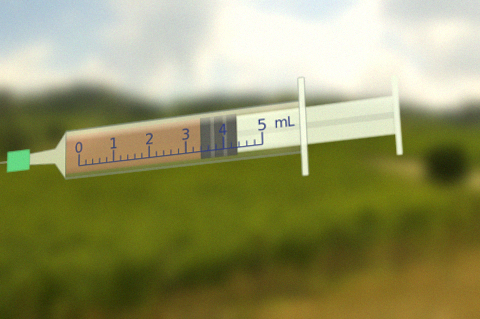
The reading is 3.4 mL
